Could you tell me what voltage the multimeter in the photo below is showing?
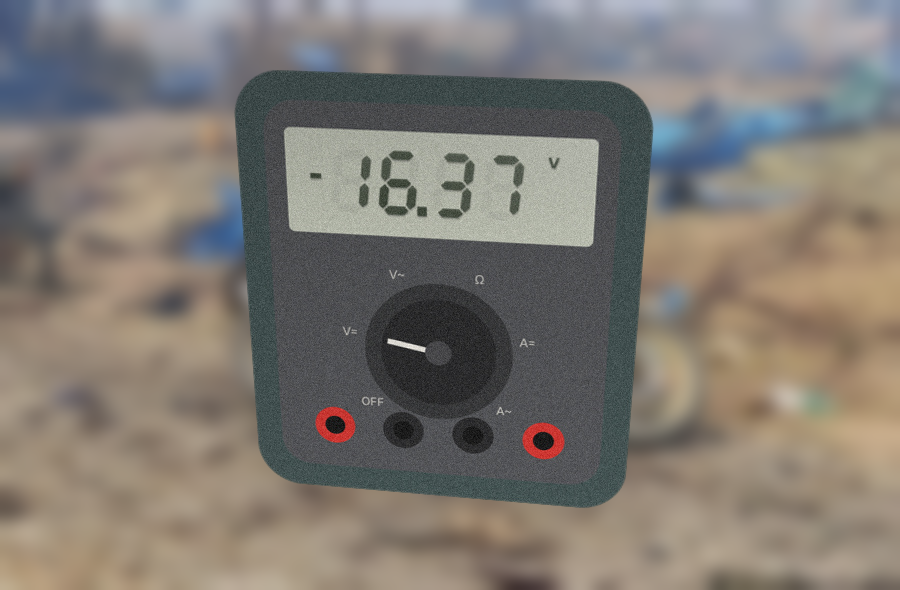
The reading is -16.37 V
